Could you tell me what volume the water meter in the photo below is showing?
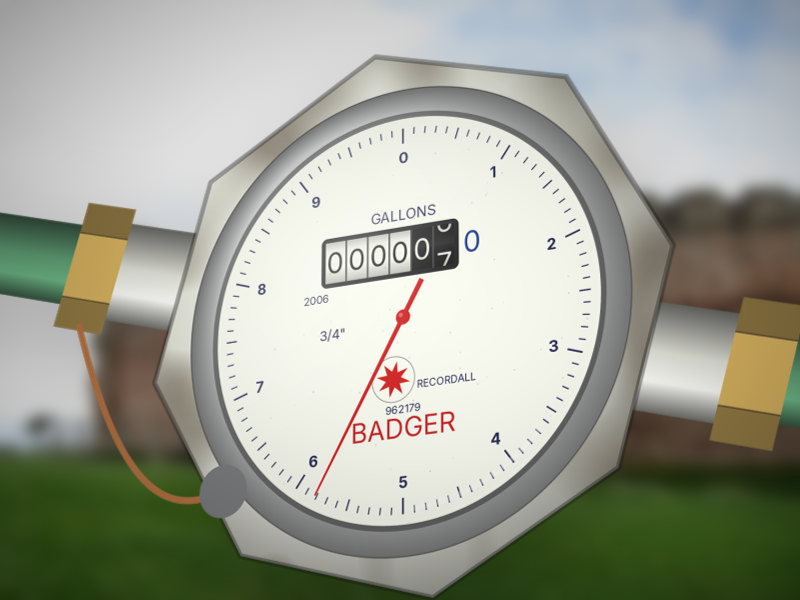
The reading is 65.8 gal
